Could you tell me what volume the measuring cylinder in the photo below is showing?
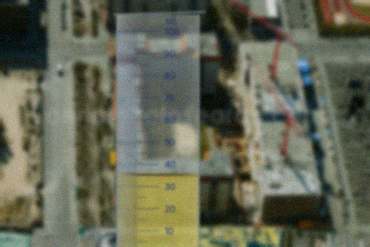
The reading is 35 mL
